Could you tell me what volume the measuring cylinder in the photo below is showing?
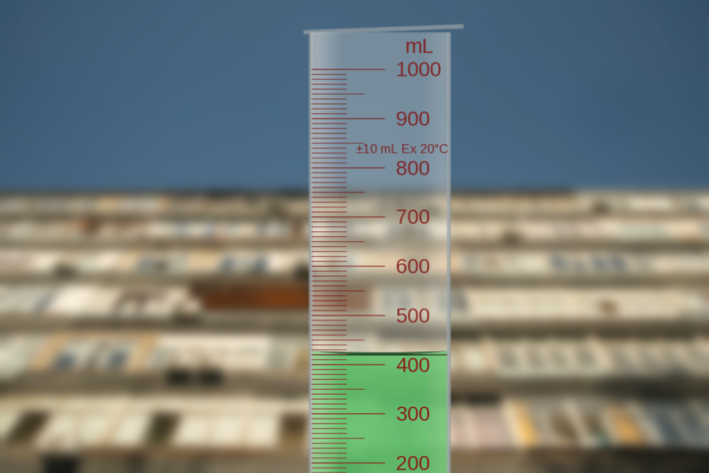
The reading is 420 mL
